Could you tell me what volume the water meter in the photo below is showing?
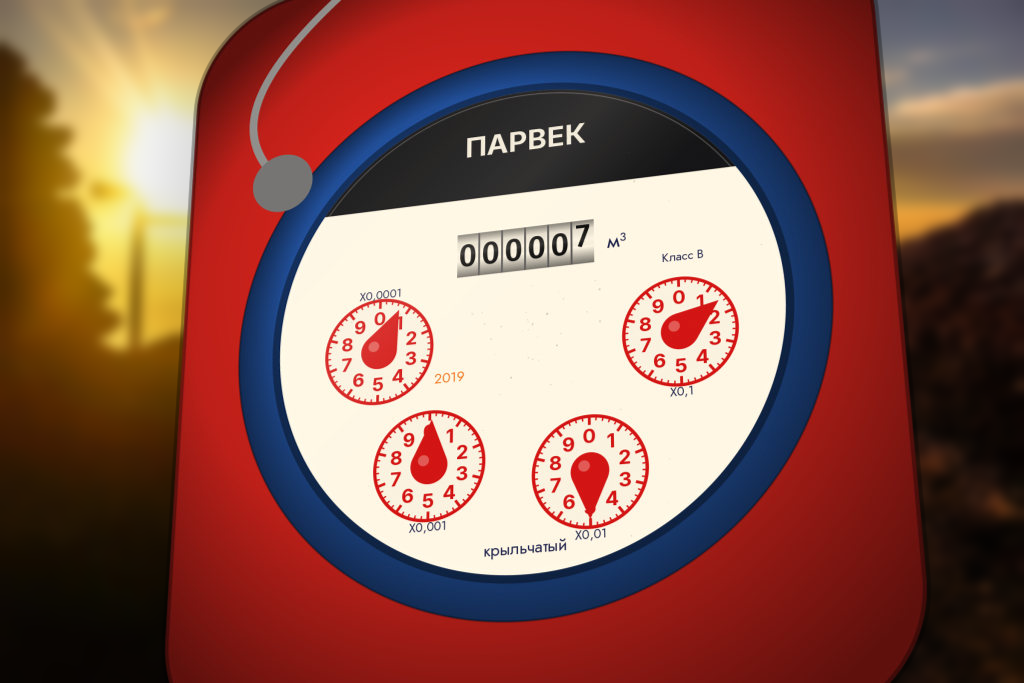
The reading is 7.1500 m³
